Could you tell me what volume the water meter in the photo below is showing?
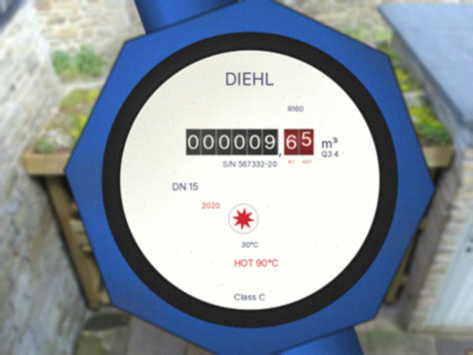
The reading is 9.65 m³
